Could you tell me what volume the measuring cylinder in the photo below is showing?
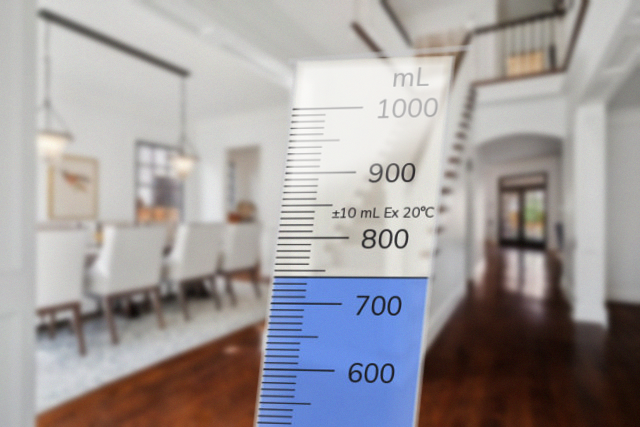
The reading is 740 mL
